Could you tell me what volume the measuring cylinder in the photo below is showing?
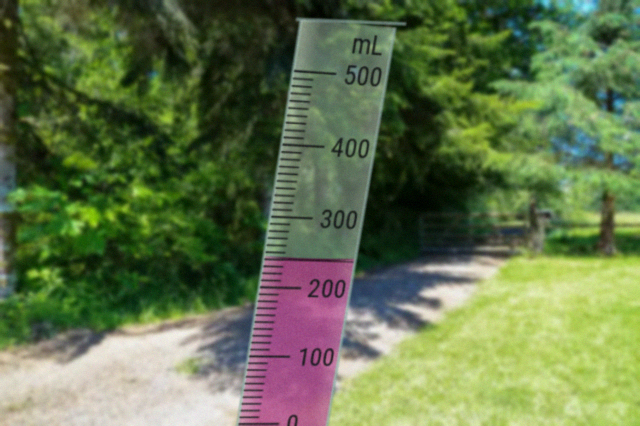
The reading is 240 mL
